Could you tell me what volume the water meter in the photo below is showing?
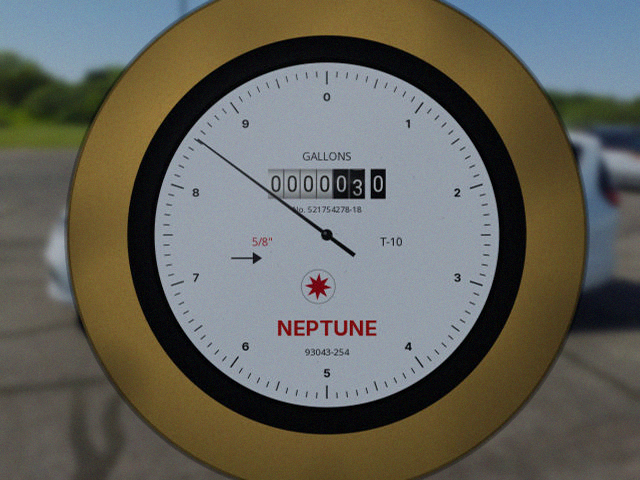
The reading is 28.5 gal
